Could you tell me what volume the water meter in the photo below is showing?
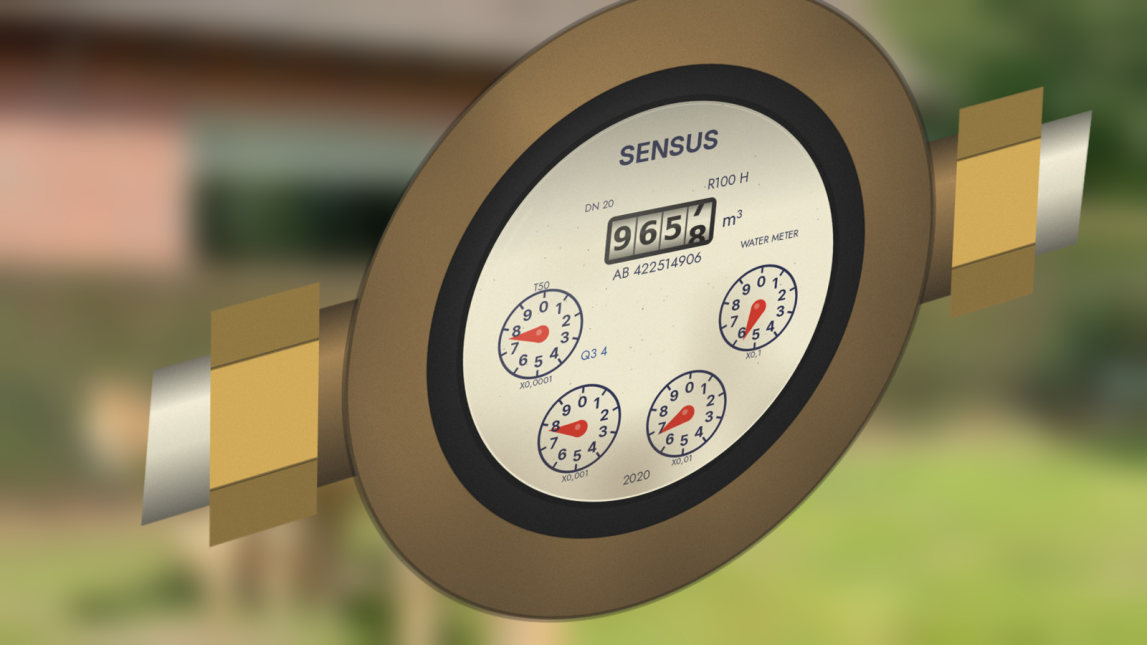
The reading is 9657.5677 m³
